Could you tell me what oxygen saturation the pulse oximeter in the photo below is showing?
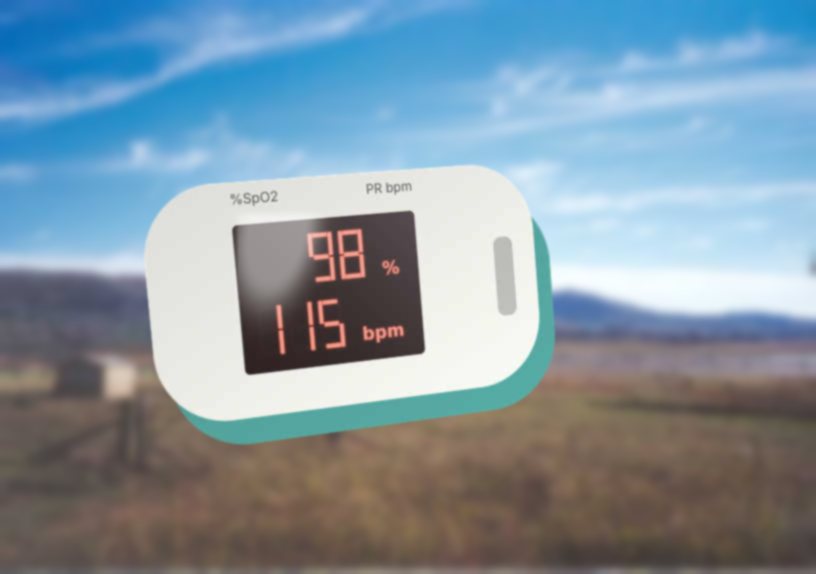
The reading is 98 %
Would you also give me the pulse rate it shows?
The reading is 115 bpm
